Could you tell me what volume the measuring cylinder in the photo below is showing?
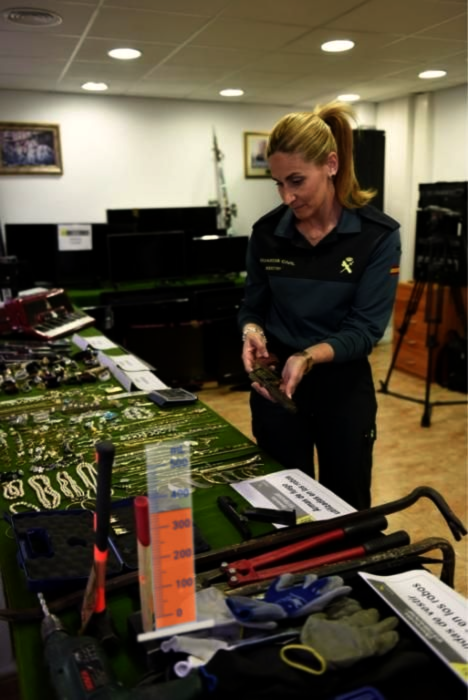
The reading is 350 mL
